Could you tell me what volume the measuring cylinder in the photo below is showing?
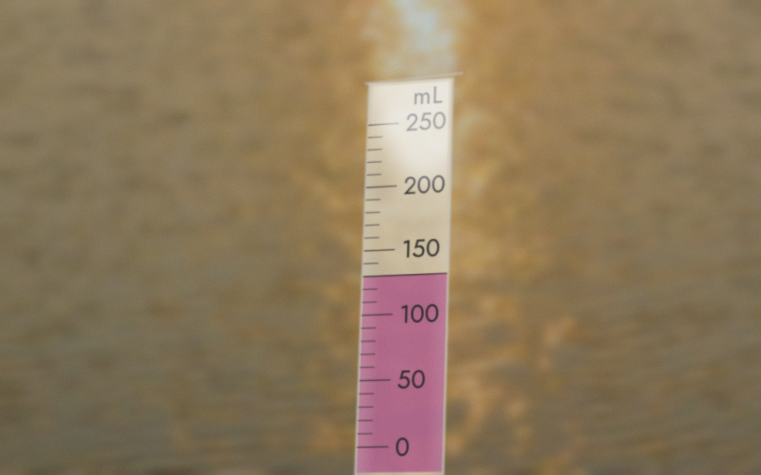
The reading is 130 mL
